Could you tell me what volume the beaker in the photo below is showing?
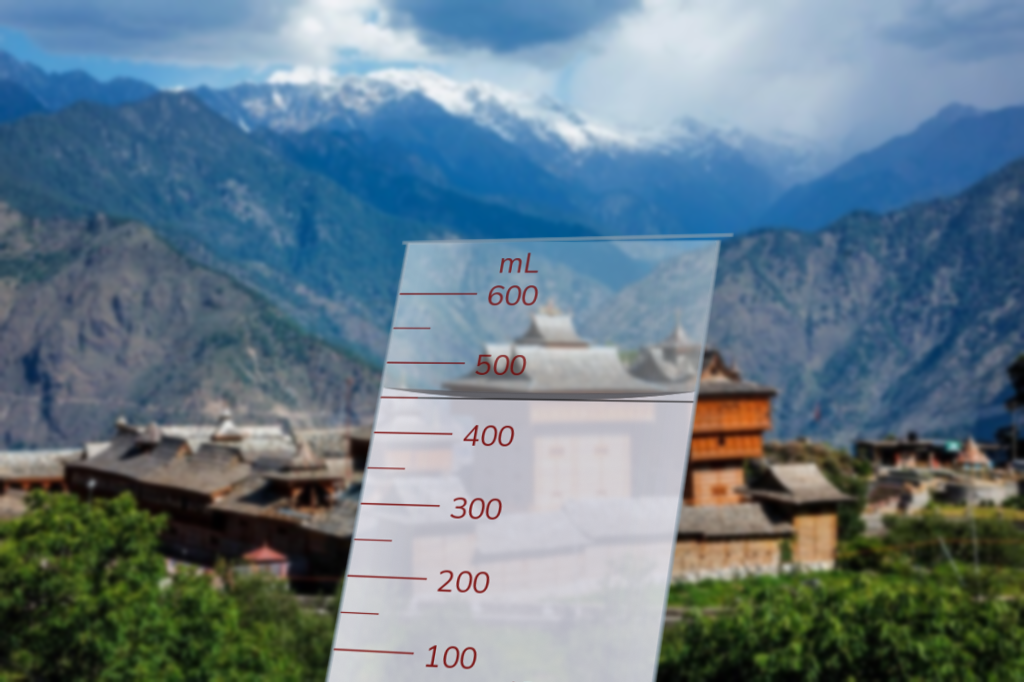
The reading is 450 mL
